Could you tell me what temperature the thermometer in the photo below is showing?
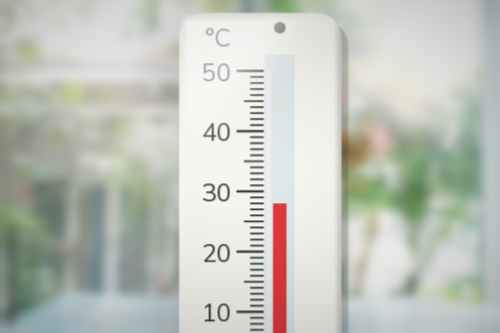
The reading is 28 °C
